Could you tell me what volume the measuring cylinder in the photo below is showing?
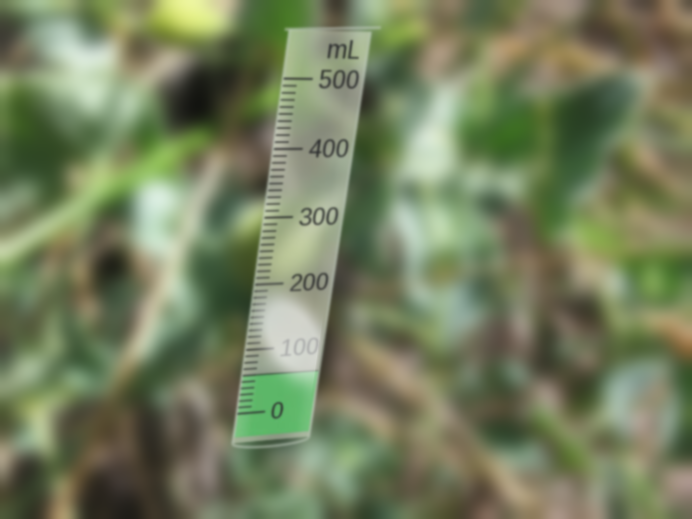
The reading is 60 mL
